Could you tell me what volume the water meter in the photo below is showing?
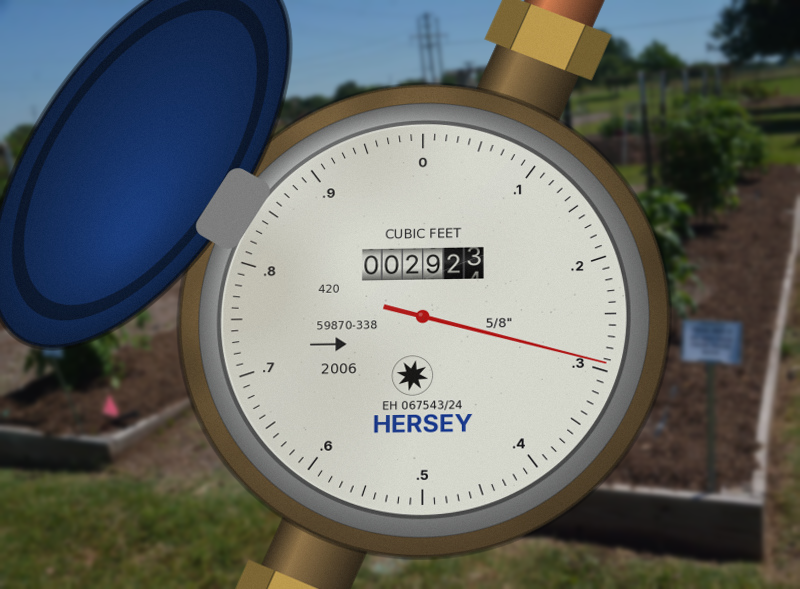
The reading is 2923.29 ft³
